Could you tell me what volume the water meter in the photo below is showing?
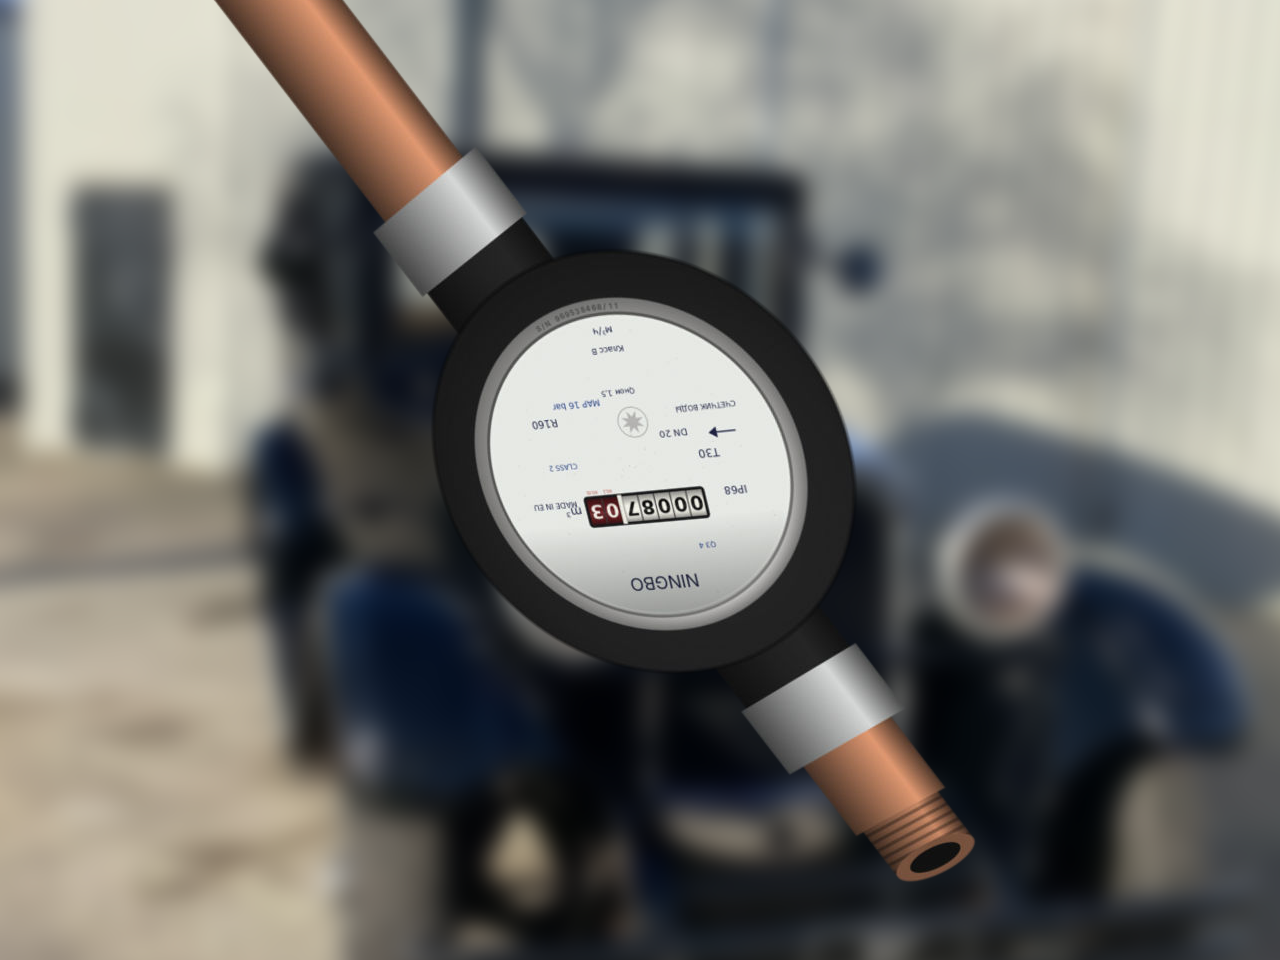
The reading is 87.03 m³
